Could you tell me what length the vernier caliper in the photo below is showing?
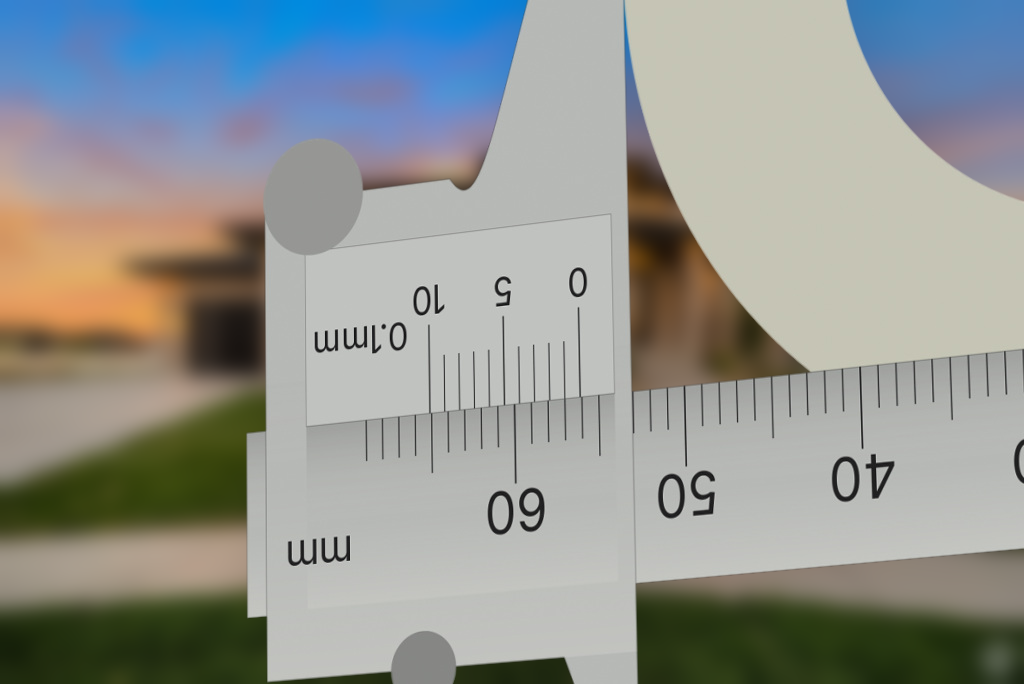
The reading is 56.1 mm
